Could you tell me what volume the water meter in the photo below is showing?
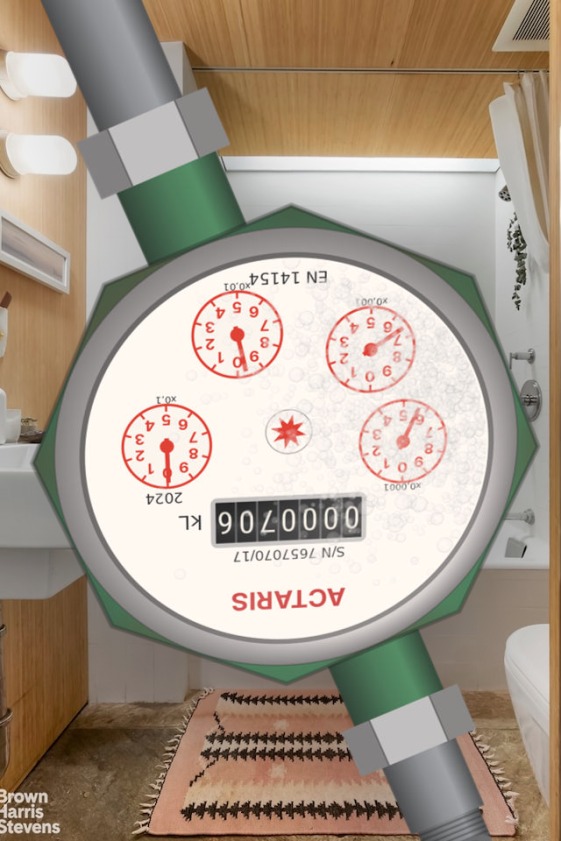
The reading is 705.9965 kL
